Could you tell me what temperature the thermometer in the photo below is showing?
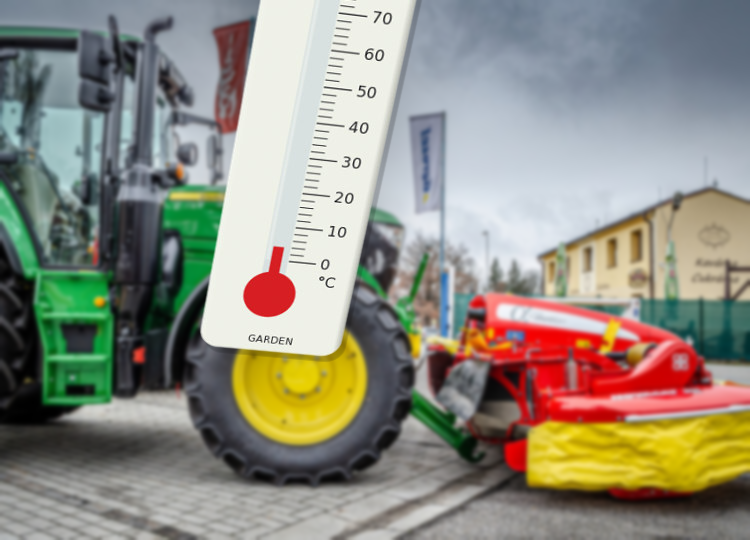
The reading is 4 °C
